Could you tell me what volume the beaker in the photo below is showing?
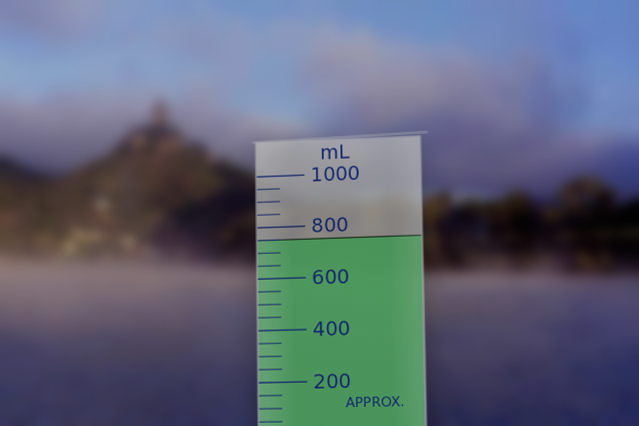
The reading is 750 mL
